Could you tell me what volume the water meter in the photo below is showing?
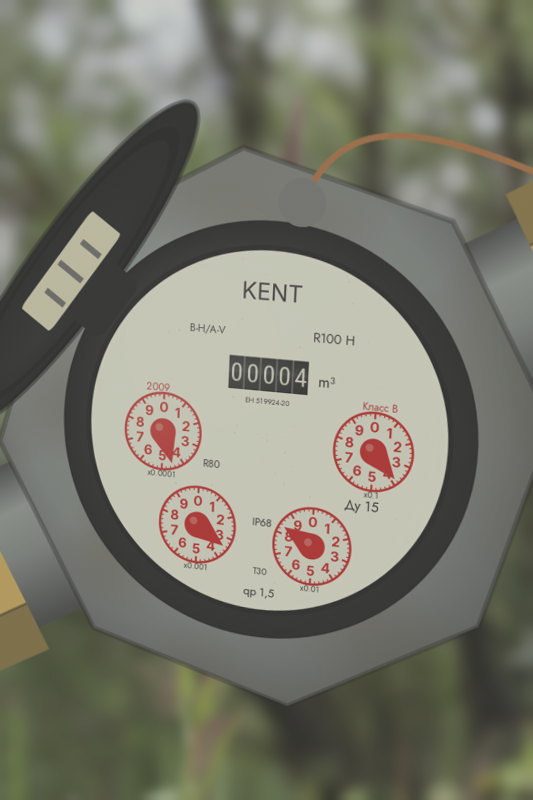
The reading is 4.3834 m³
